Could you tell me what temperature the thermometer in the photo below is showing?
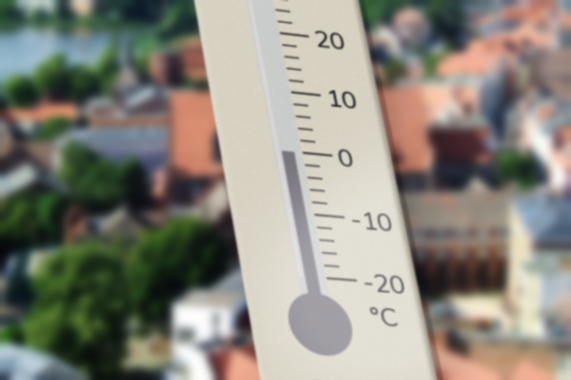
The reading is 0 °C
